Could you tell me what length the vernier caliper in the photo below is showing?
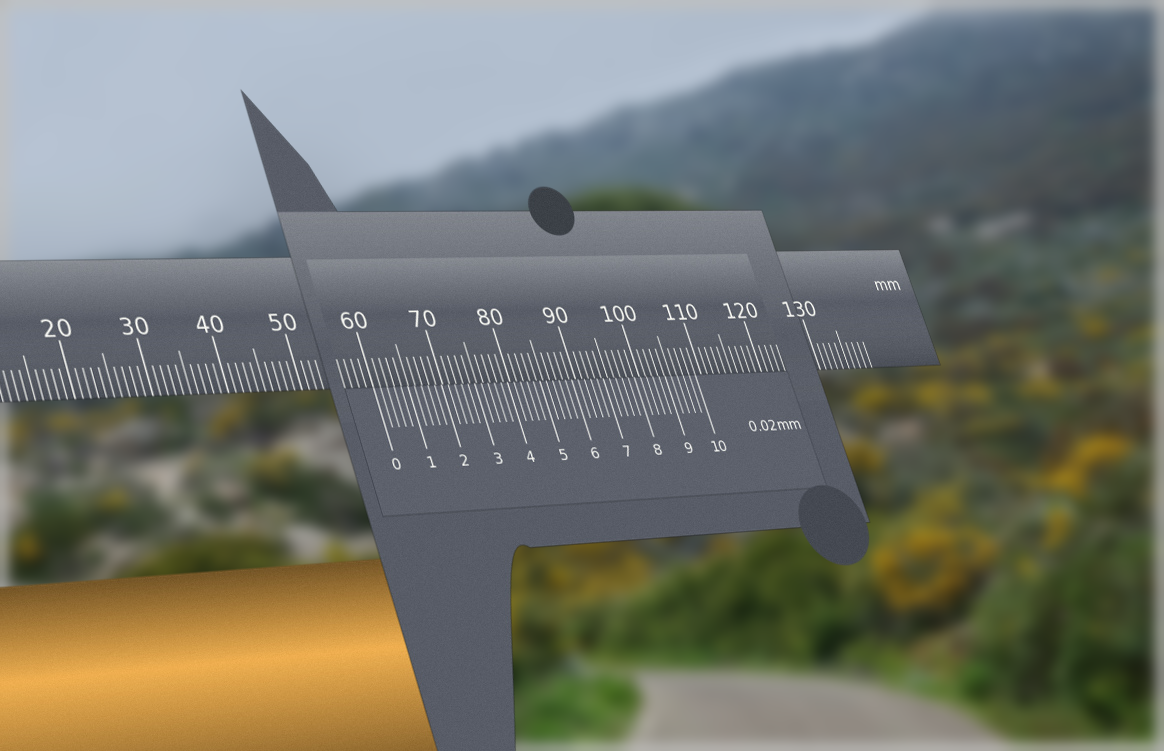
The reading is 60.0 mm
